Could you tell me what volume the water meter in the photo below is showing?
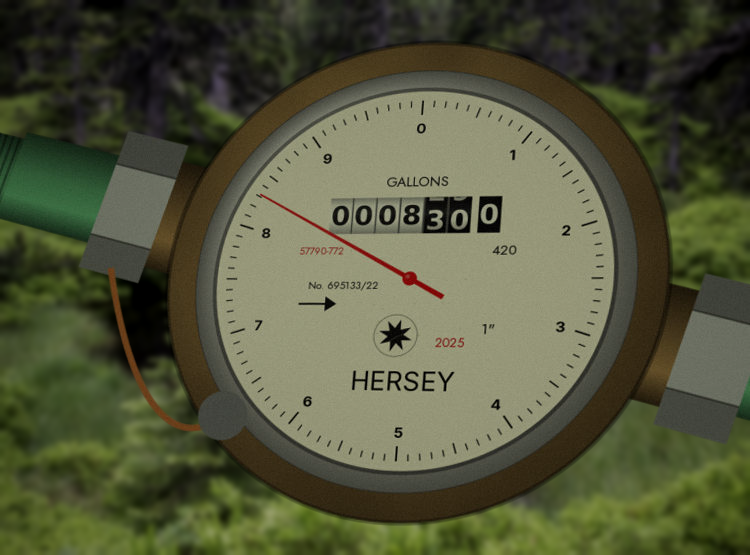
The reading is 8298.3 gal
